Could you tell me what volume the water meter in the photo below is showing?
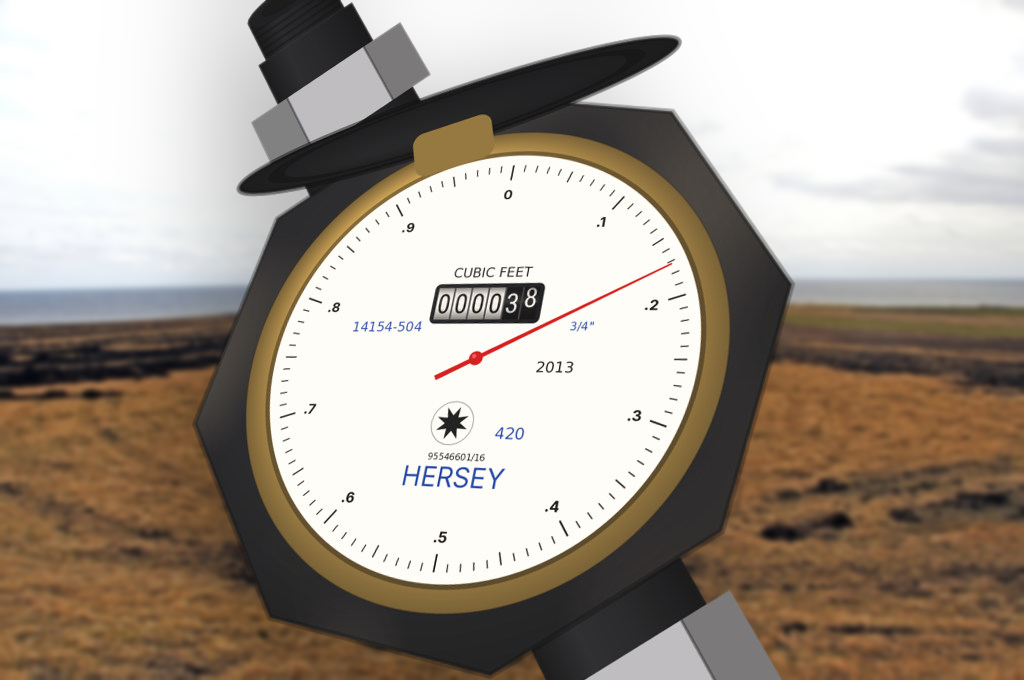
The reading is 38.17 ft³
